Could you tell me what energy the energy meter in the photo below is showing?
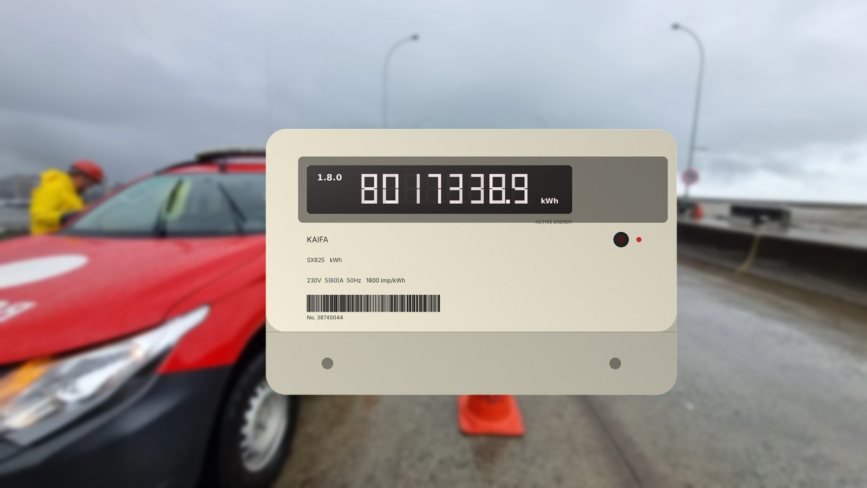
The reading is 8017338.9 kWh
